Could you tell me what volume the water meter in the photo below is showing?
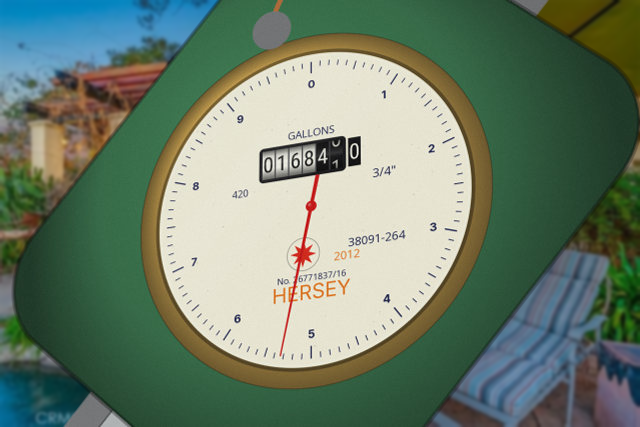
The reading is 168405.3 gal
